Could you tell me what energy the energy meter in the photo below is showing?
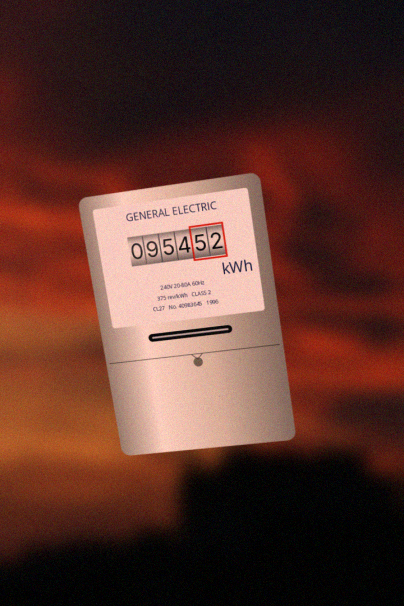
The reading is 954.52 kWh
